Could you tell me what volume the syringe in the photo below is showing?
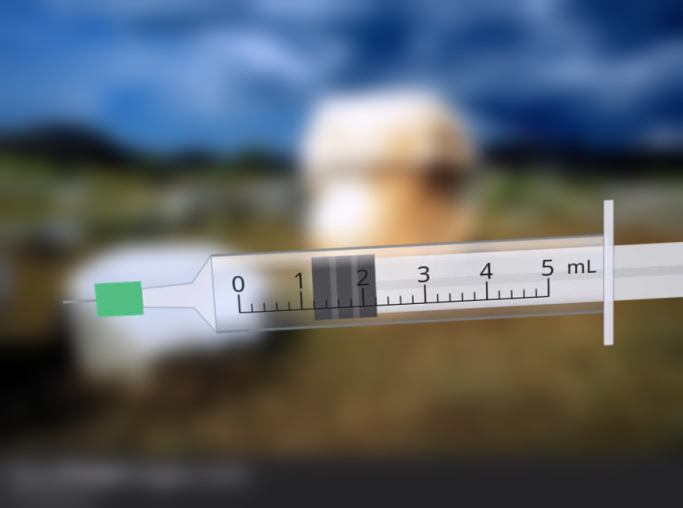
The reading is 1.2 mL
